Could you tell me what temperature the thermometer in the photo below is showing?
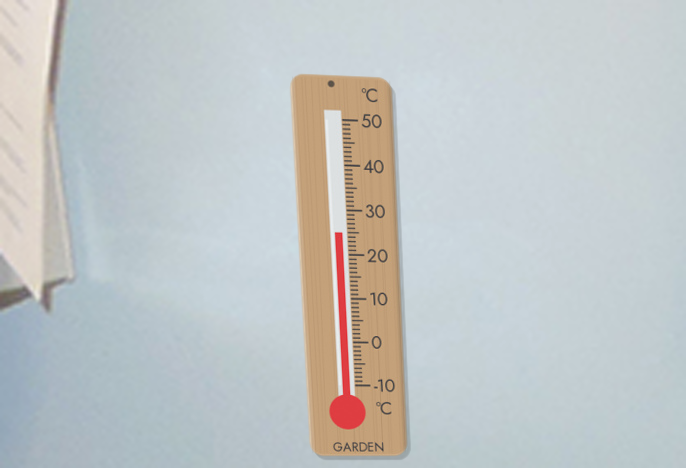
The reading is 25 °C
